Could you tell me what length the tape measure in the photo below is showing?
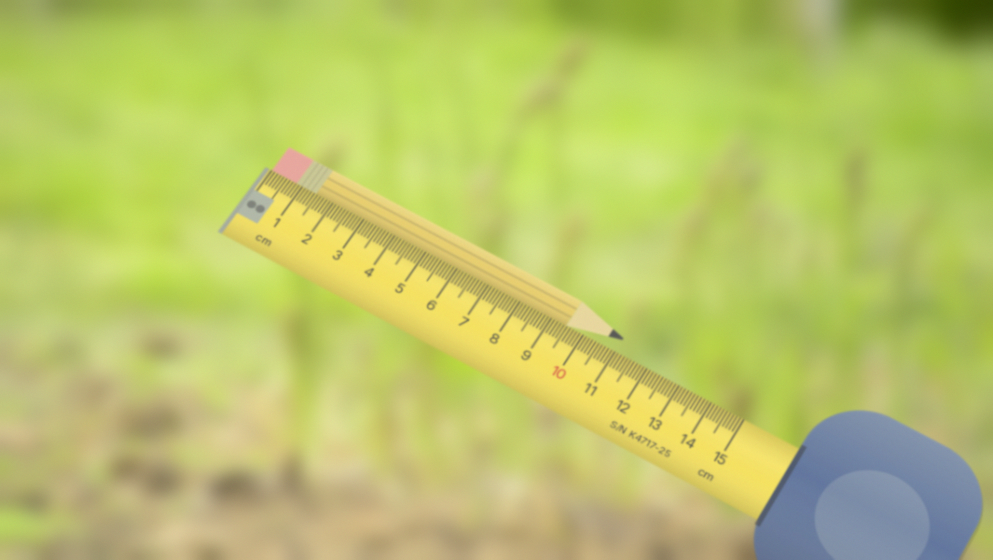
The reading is 11 cm
